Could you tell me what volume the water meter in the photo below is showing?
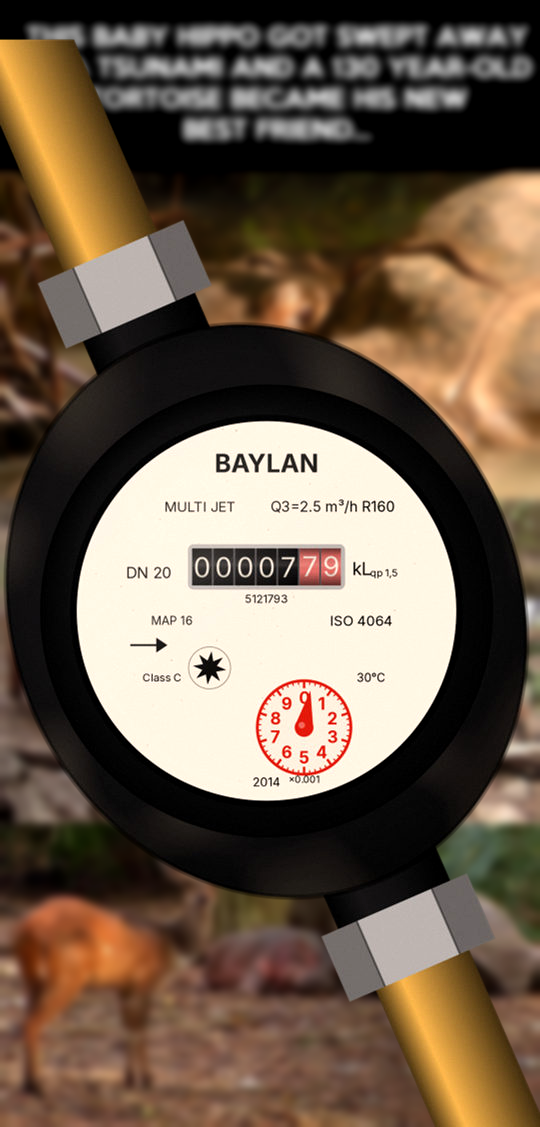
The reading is 7.790 kL
